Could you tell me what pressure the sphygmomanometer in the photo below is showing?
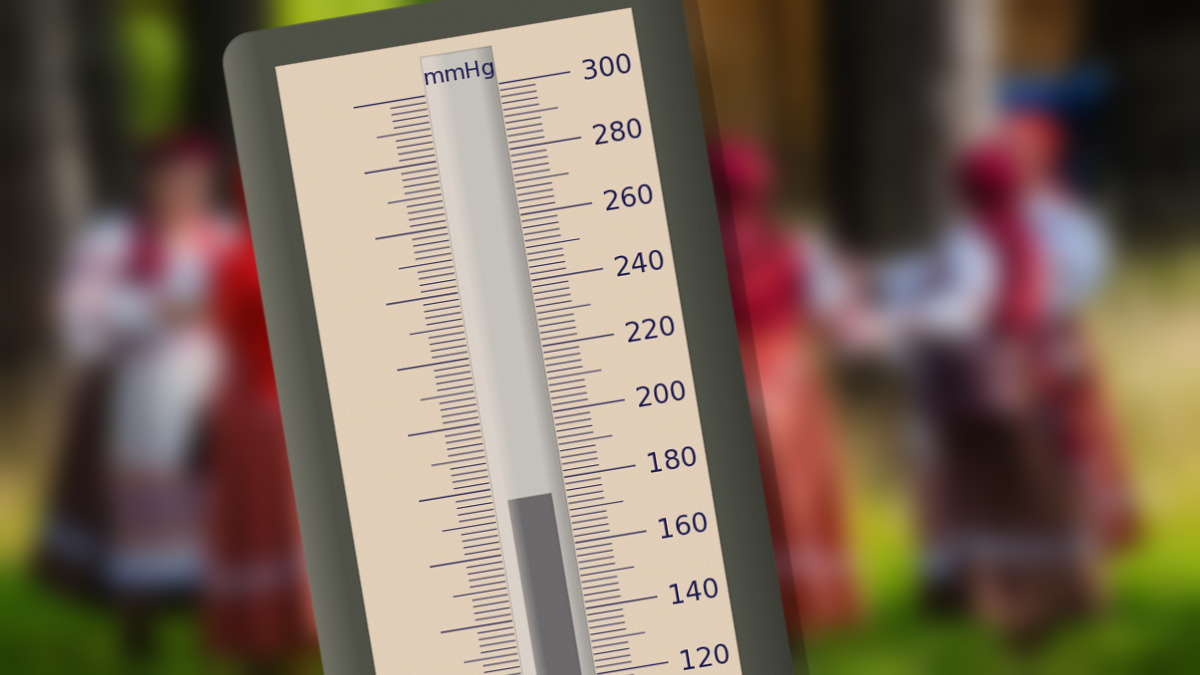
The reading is 176 mmHg
